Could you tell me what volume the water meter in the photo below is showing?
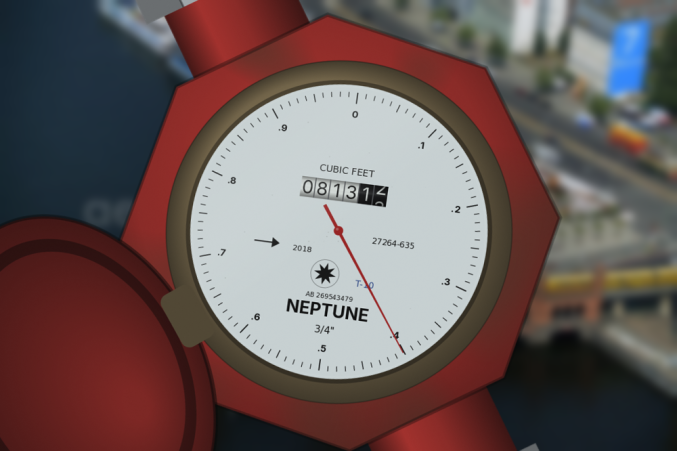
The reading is 81312.40 ft³
